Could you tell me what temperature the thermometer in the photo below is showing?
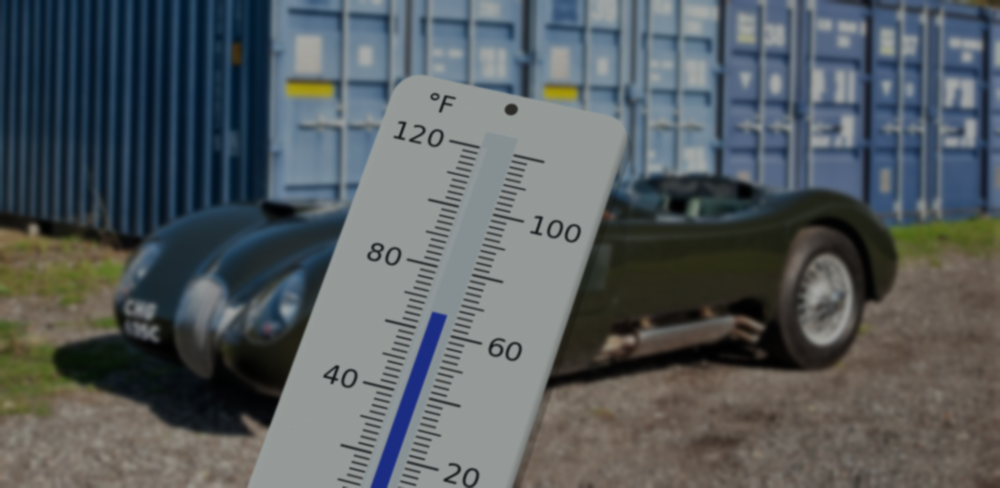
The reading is 66 °F
